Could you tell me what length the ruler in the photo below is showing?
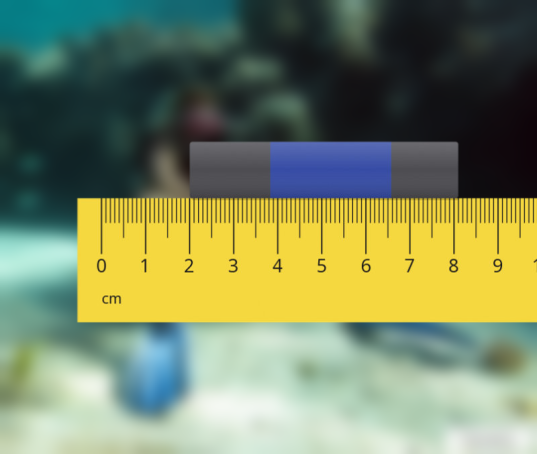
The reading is 6.1 cm
